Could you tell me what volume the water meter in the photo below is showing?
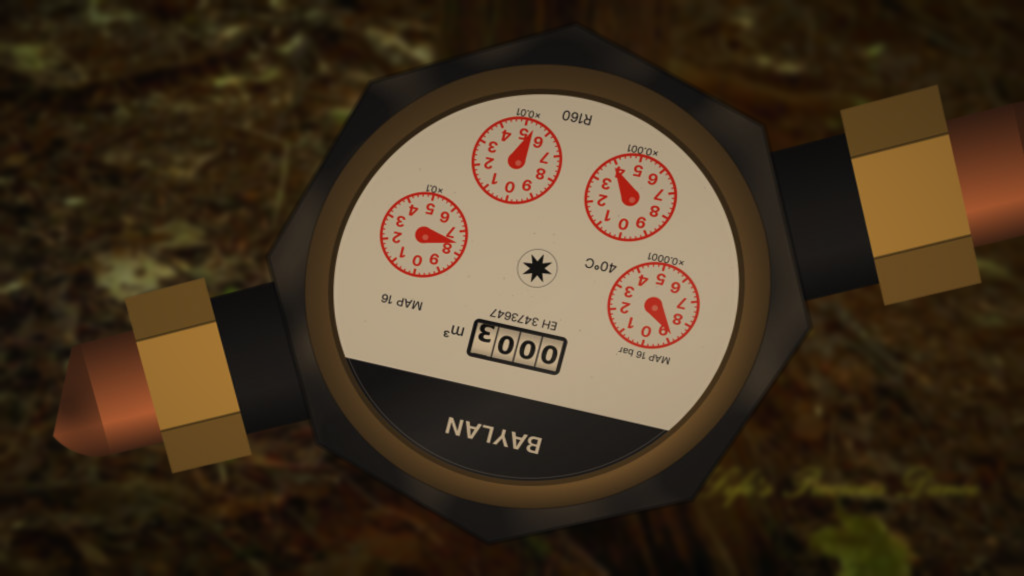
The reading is 2.7538 m³
